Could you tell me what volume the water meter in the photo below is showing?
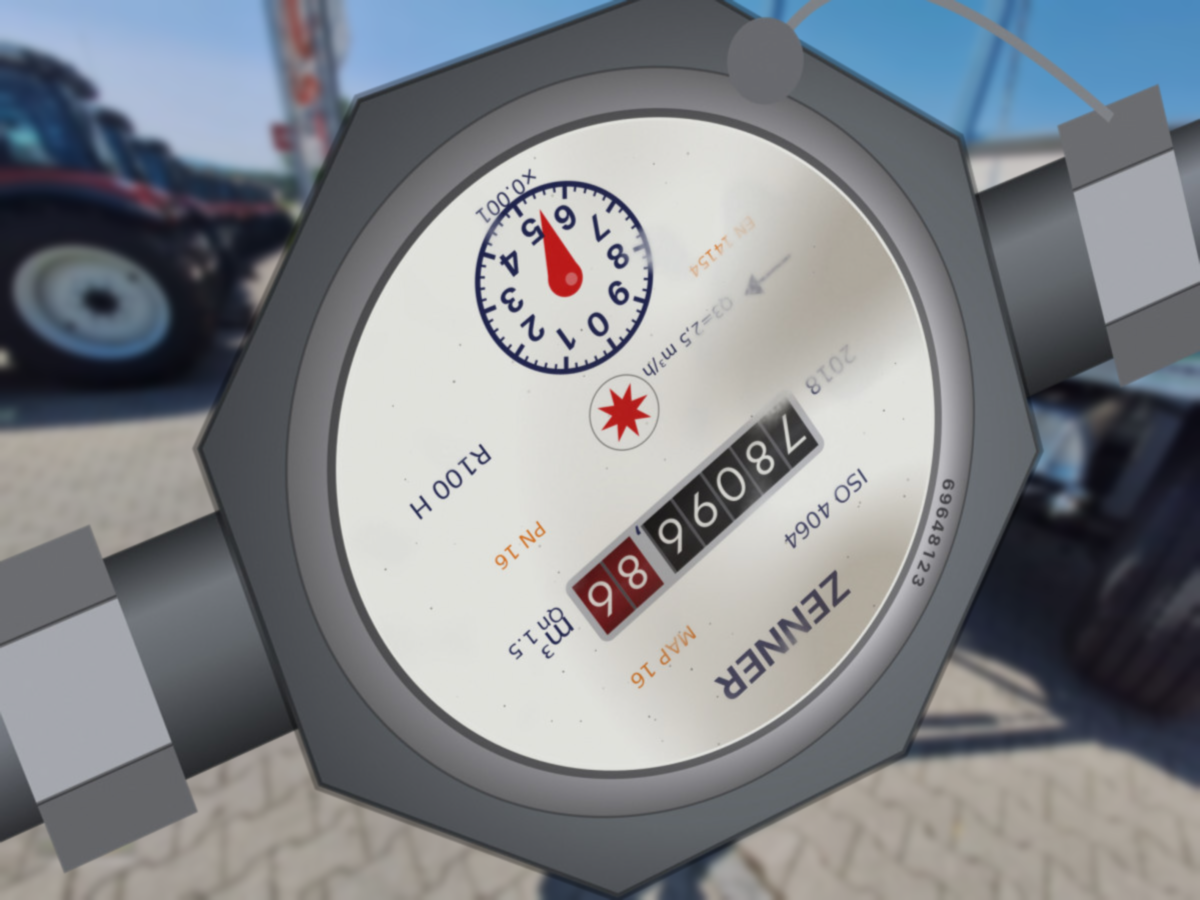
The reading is 78096.865 m³
